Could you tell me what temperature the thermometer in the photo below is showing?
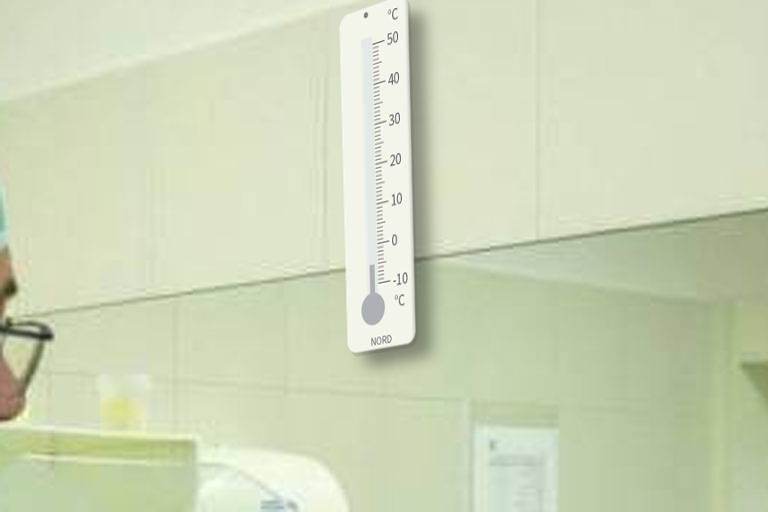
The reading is -5 °C
